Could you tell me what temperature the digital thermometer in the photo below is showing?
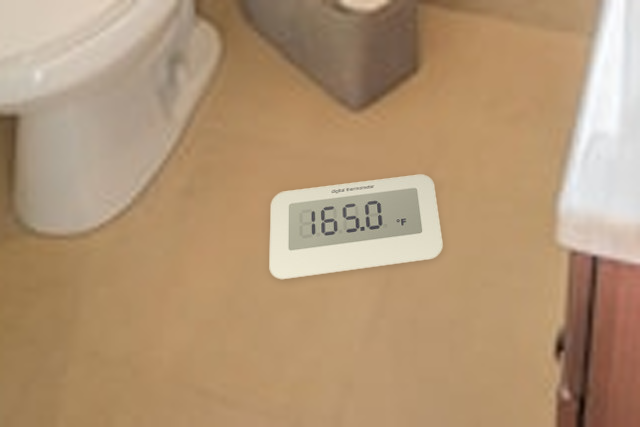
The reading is 165.0 °F
